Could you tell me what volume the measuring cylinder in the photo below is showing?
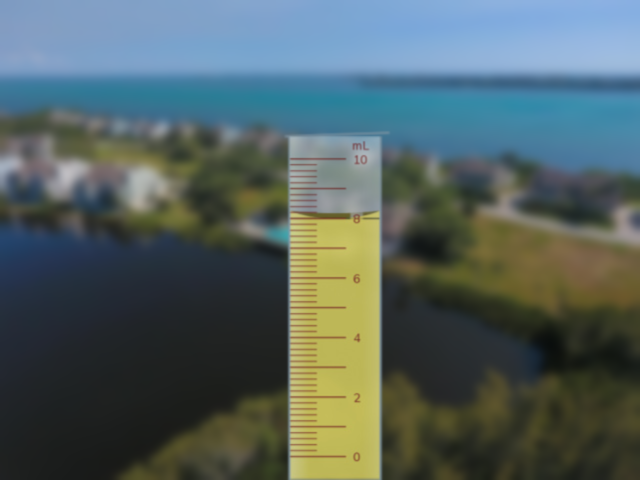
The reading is 8 mL
